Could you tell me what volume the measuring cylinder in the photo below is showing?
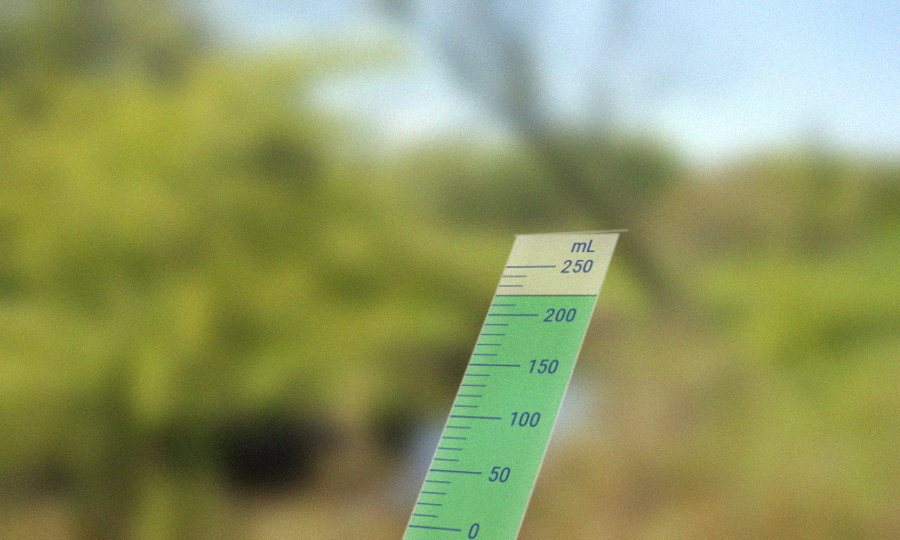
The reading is 220 mL
